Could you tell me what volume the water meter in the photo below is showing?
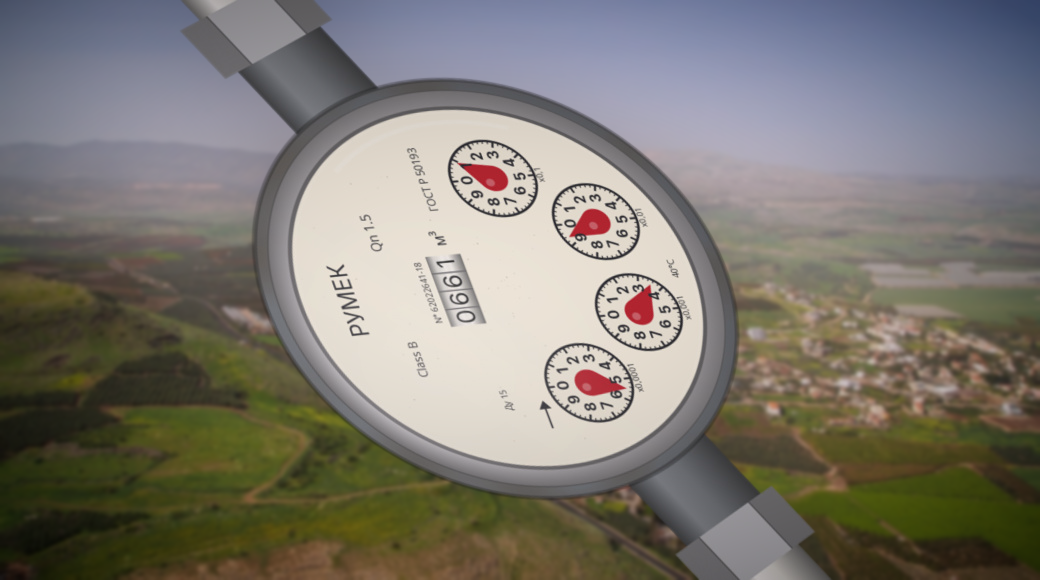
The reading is 661.0935 m³
